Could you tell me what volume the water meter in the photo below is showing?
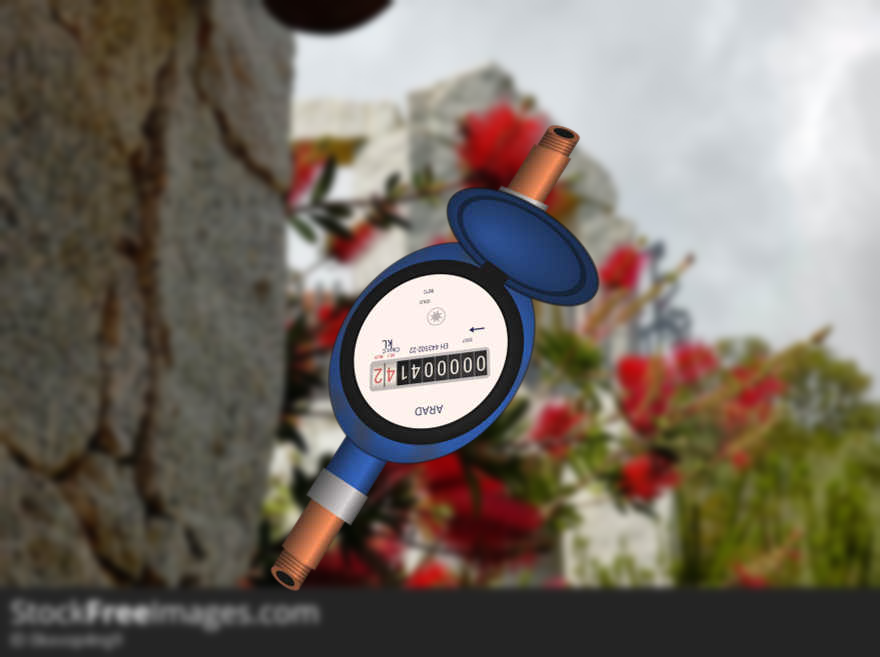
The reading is 41.42 kL
